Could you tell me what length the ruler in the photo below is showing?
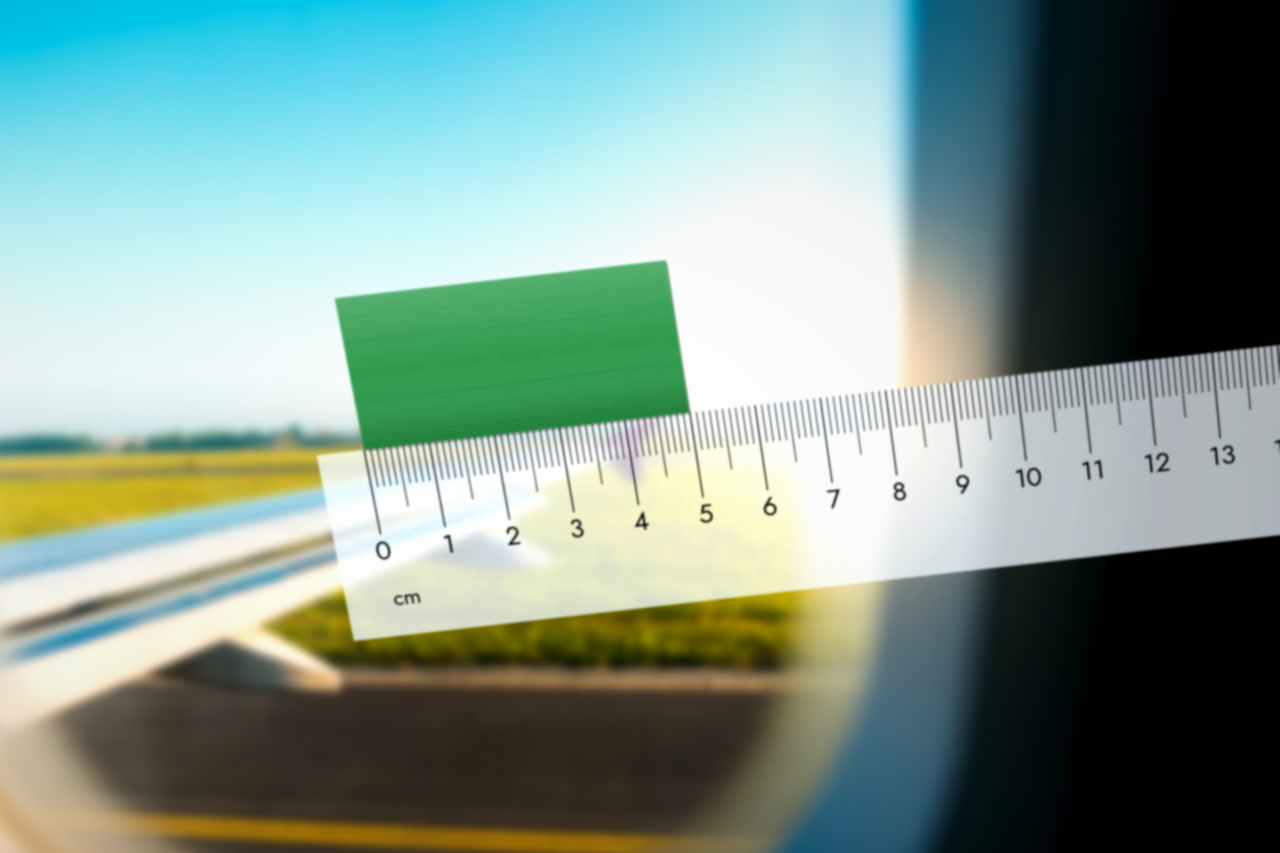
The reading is 5 cm
